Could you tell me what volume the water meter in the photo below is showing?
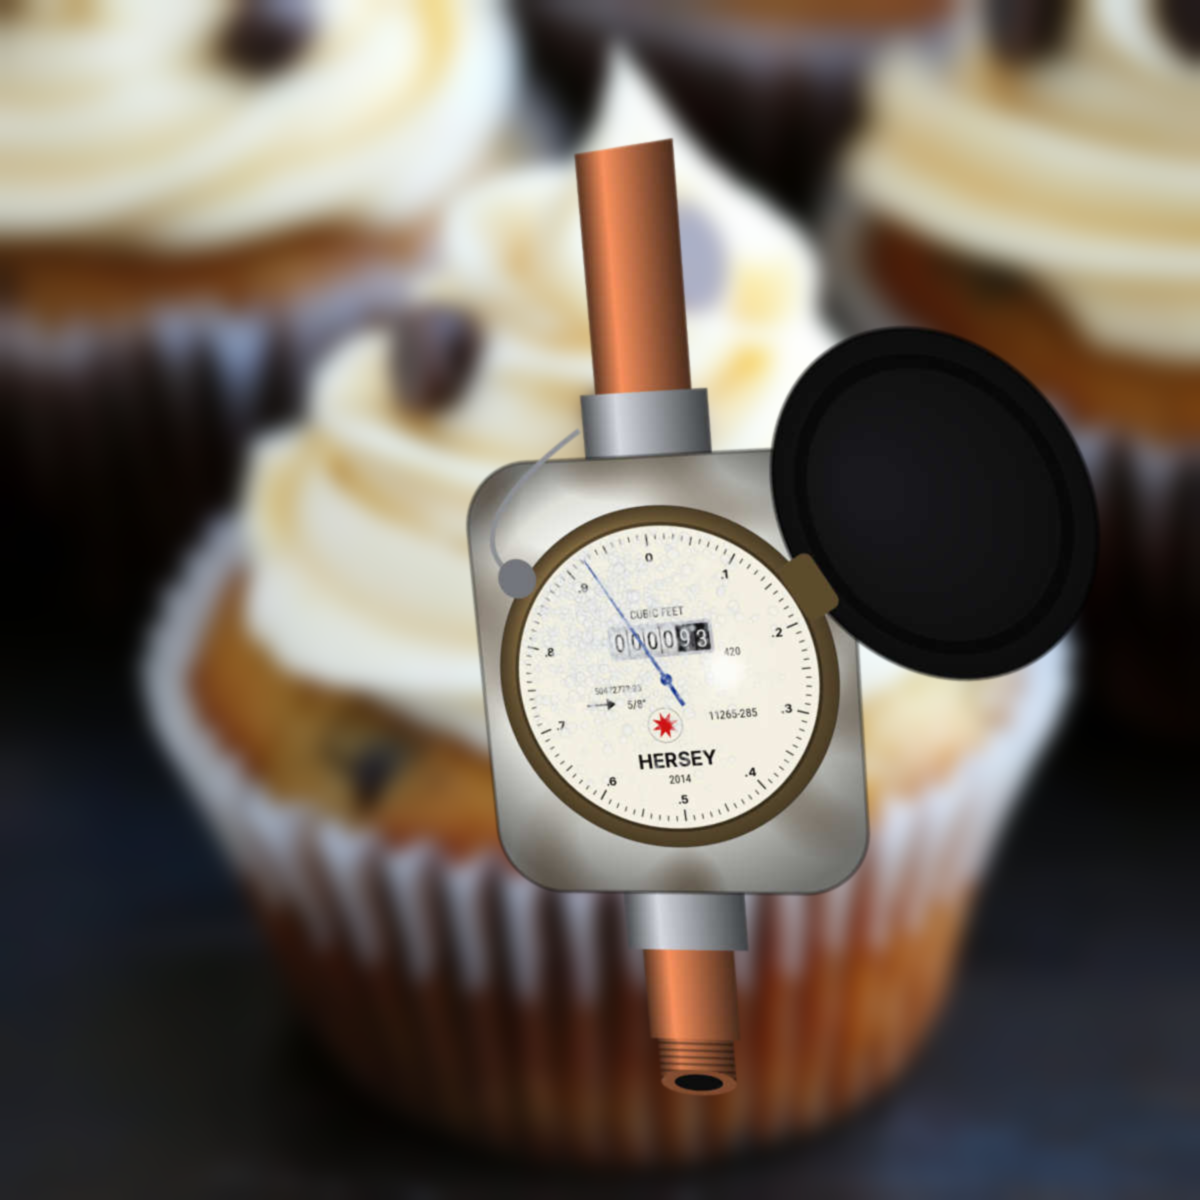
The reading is 92.92 ft³
